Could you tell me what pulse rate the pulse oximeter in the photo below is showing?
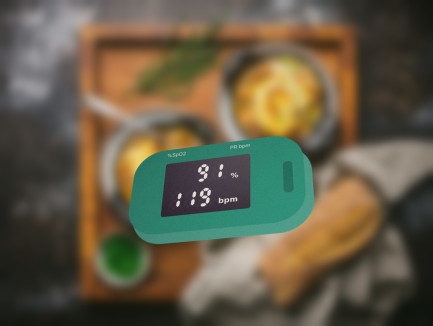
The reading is 119 bpm
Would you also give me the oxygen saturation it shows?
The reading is 91 %
